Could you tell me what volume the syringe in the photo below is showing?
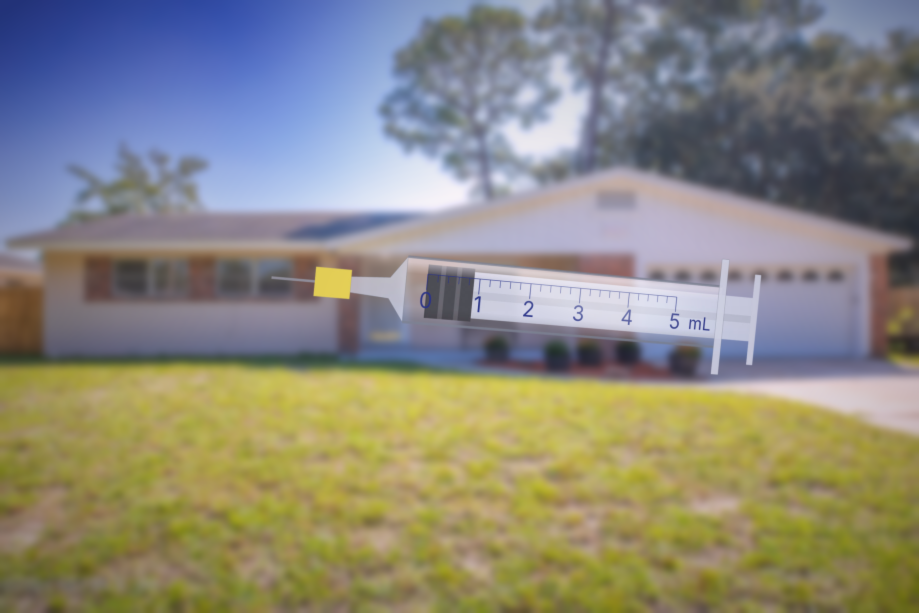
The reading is 0 mL
